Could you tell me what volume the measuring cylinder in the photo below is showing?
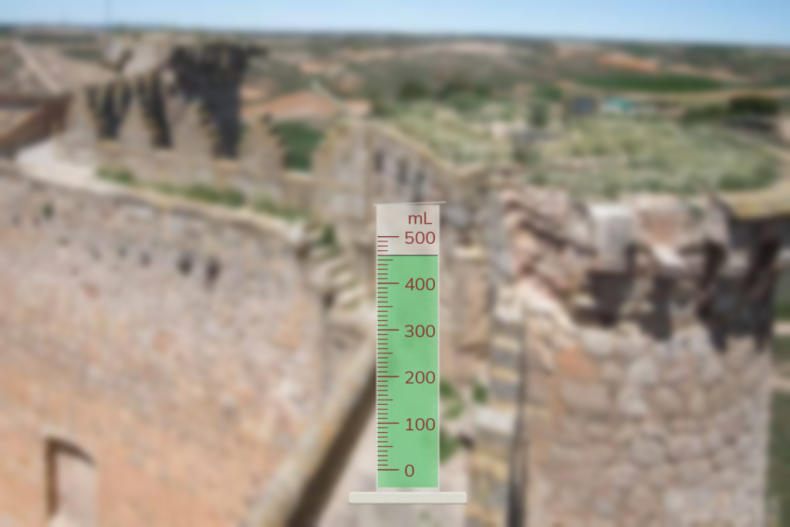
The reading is 460 mL
